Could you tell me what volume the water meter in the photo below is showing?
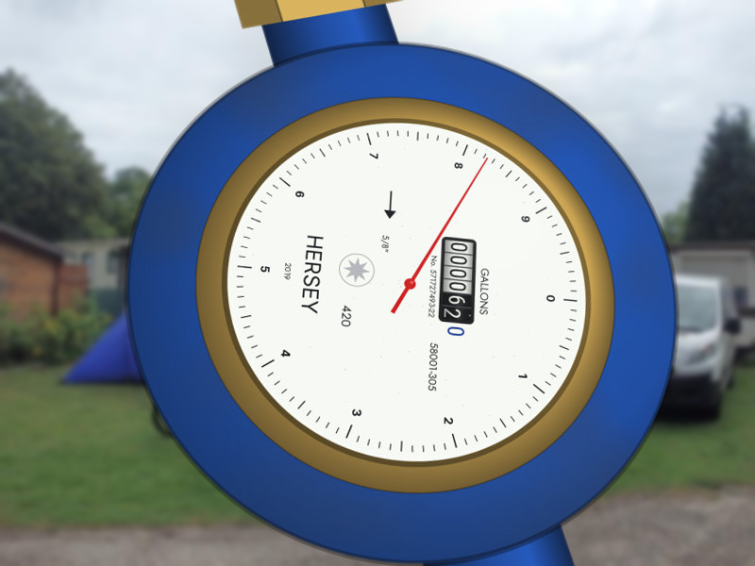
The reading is 618.2 gal
